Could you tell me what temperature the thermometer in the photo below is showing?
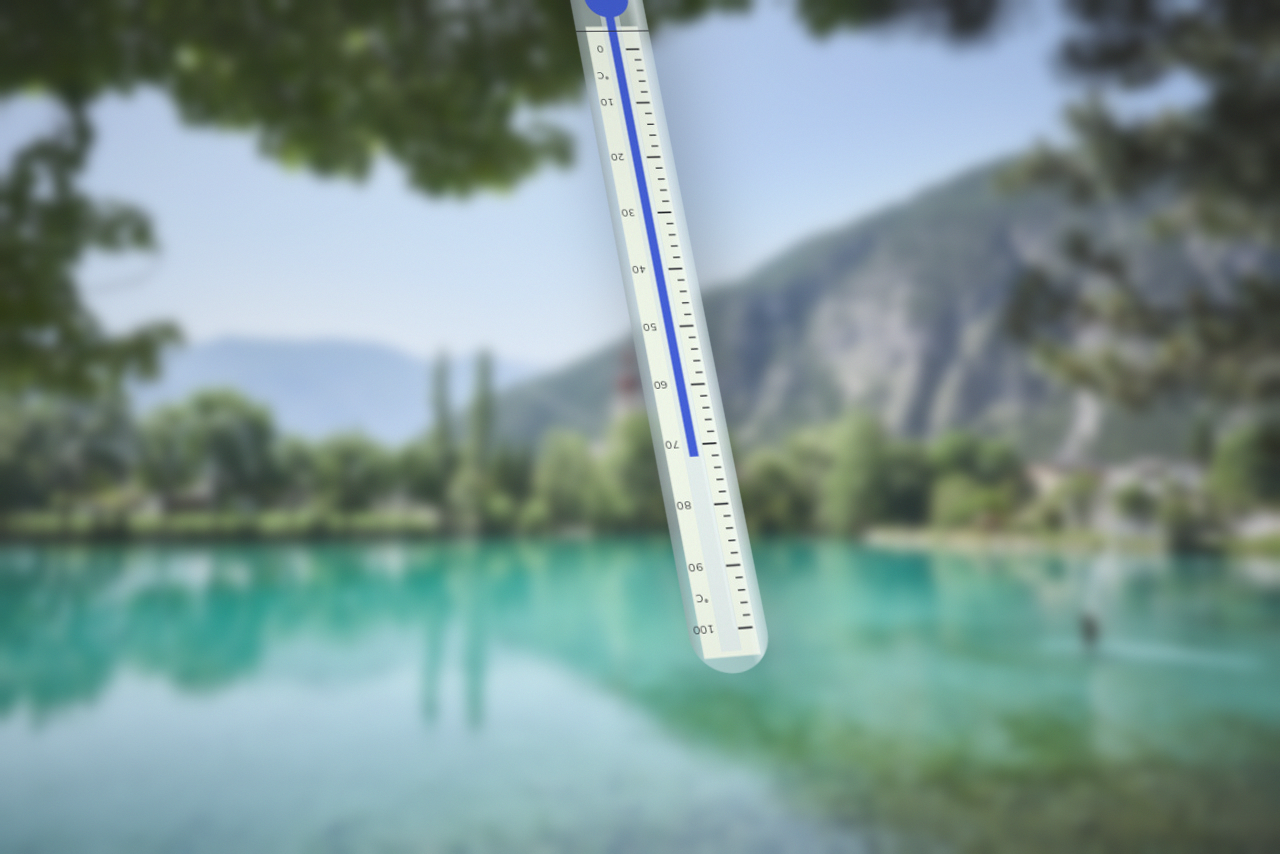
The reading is 72 °C
